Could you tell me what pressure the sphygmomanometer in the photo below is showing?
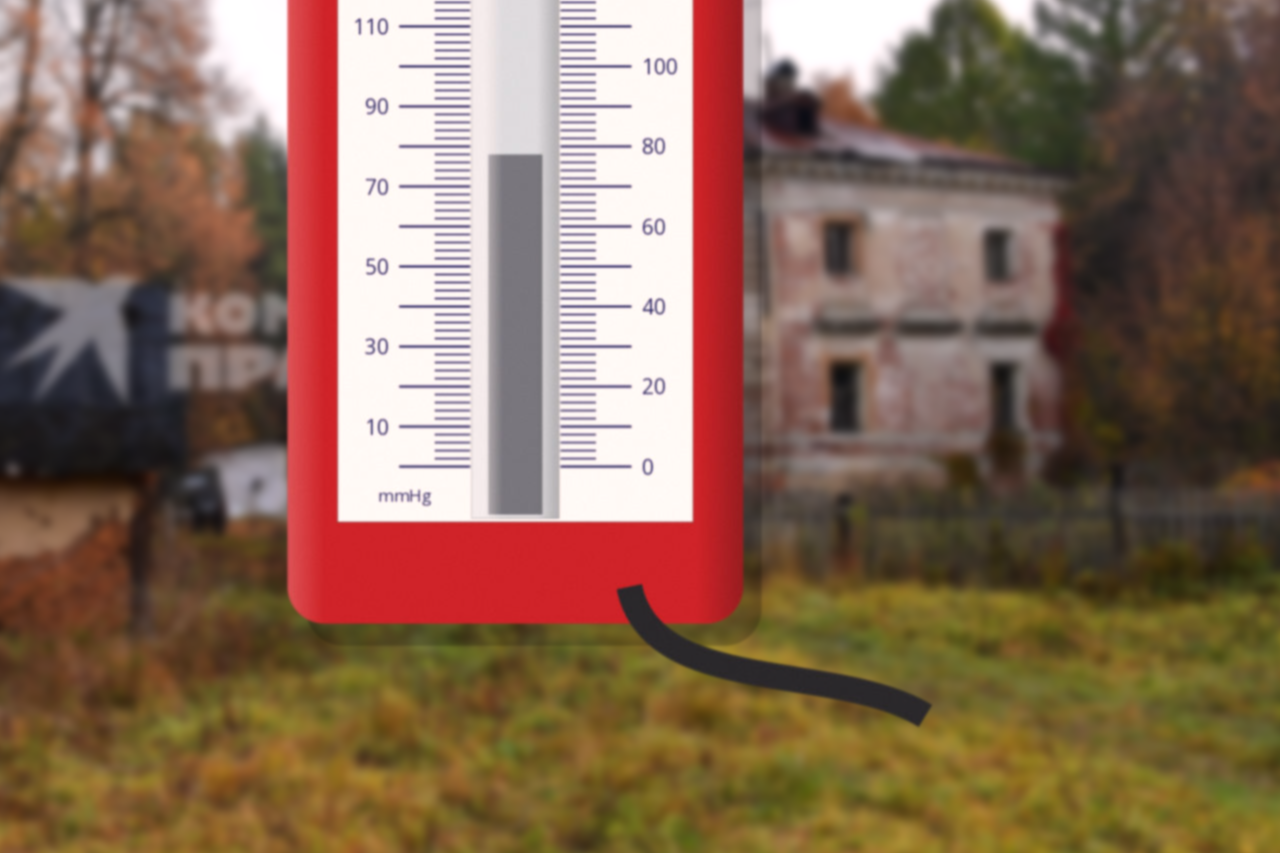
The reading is 78 mmHg
